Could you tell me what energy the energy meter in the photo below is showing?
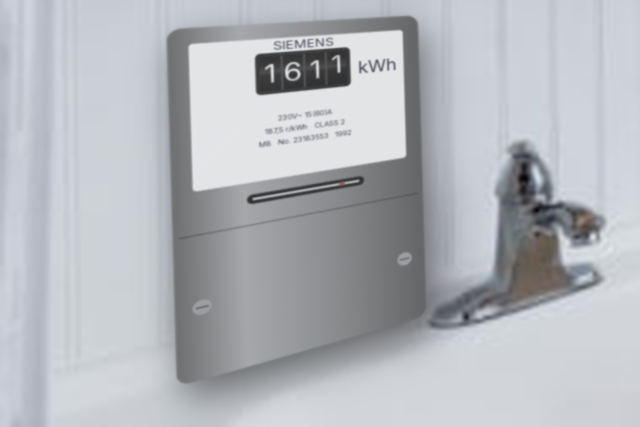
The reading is 1611 kWh
